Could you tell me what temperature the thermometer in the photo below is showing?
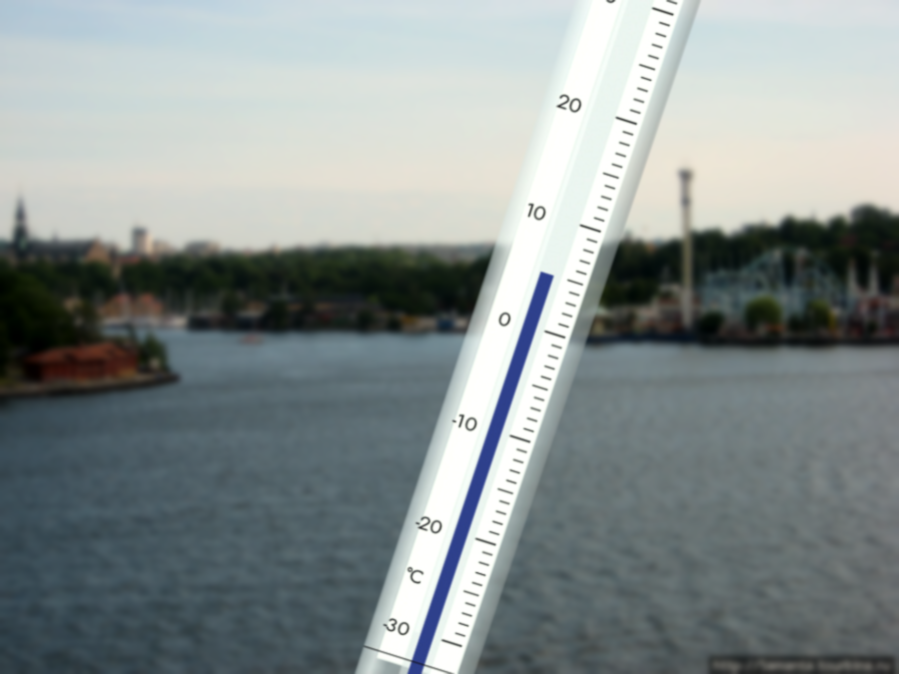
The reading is 5 °C
